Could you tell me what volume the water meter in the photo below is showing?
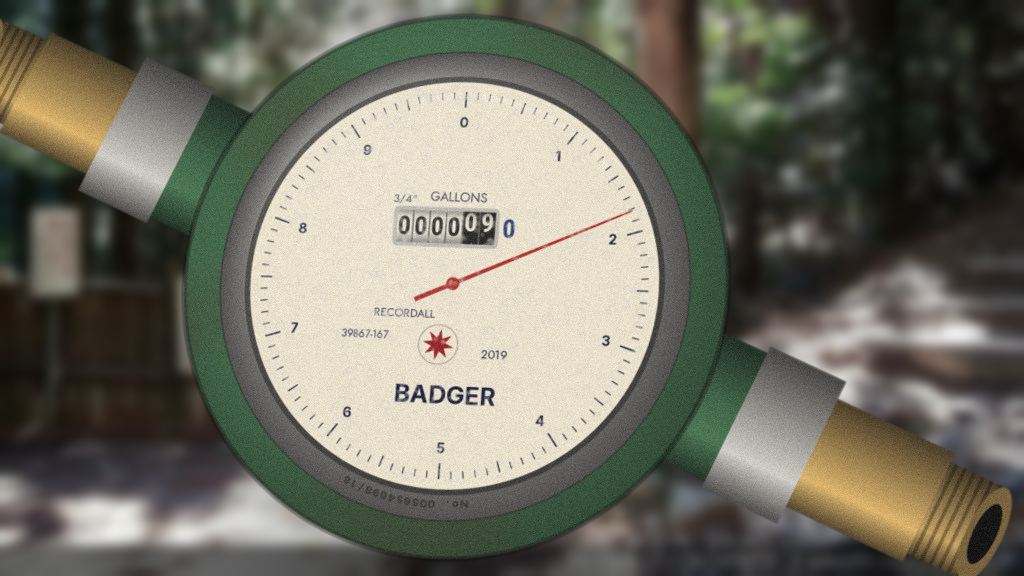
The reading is 91.8 gal
